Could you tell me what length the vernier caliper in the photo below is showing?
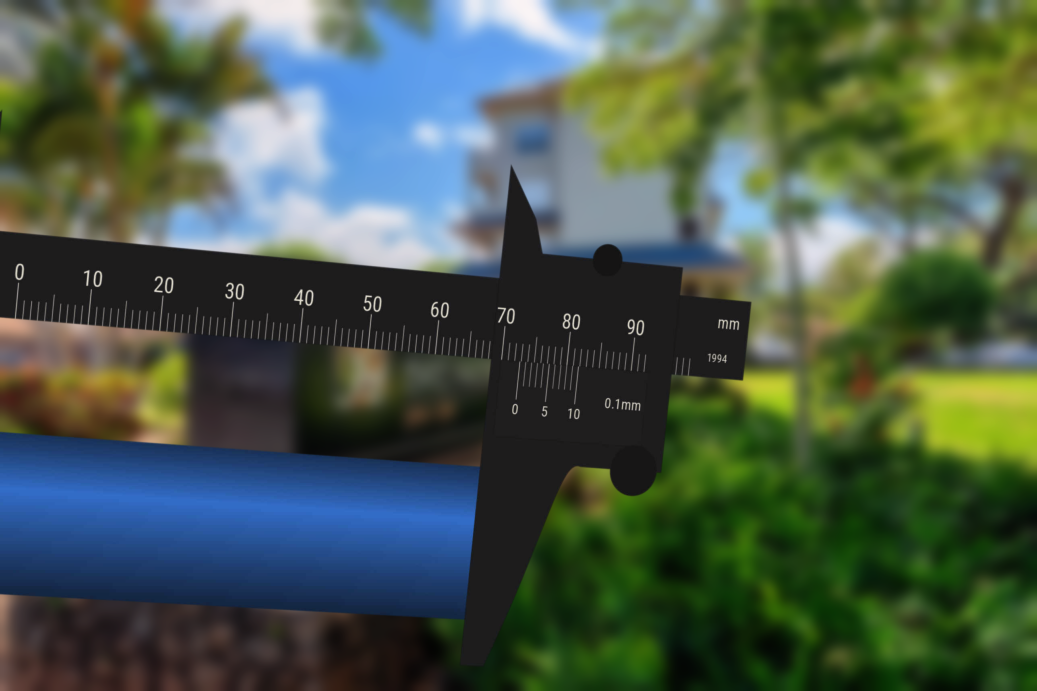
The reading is 72.8 mm
